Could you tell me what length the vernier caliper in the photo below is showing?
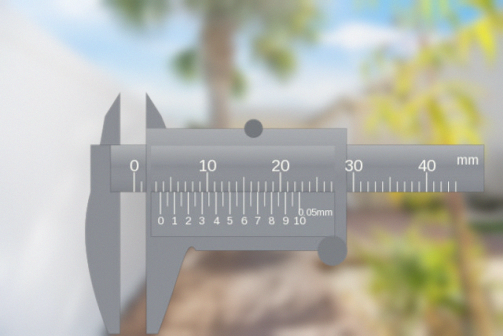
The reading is 3.6 mm
